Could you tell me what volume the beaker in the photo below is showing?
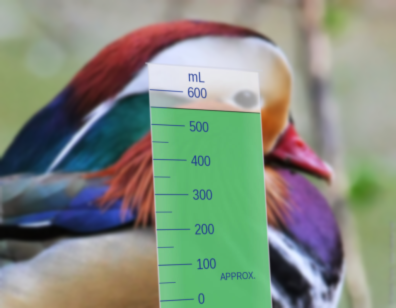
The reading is 550 mL
